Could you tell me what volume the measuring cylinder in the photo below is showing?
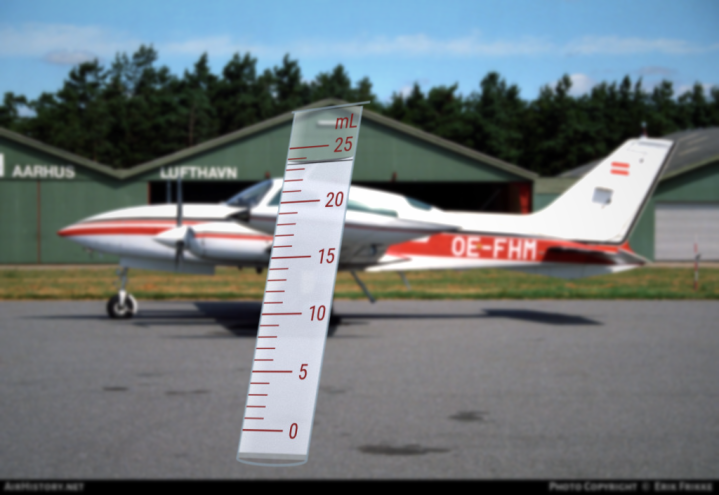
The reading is 23.5 mL
